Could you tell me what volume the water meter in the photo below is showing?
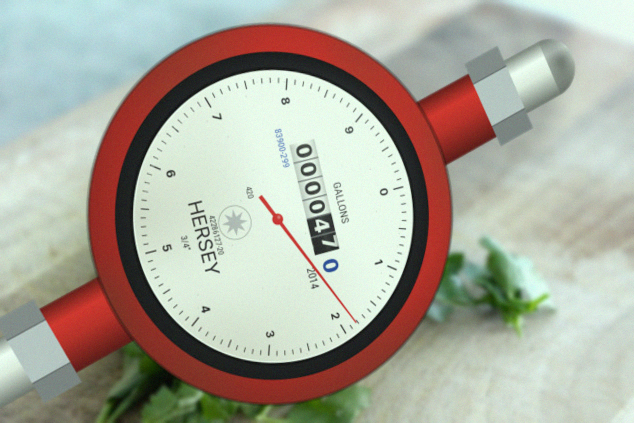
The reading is 471.8 gal
